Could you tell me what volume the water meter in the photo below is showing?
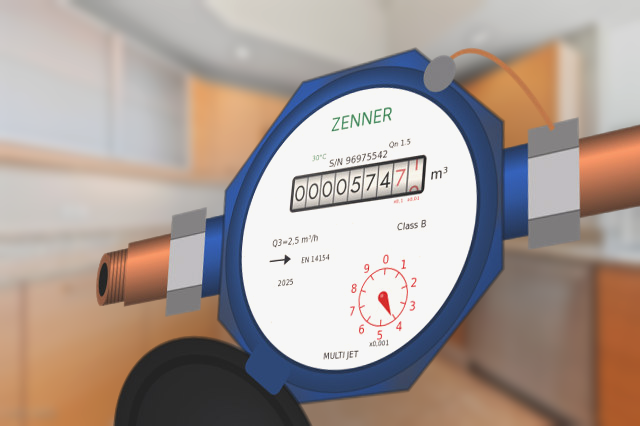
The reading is 574.714 m³
